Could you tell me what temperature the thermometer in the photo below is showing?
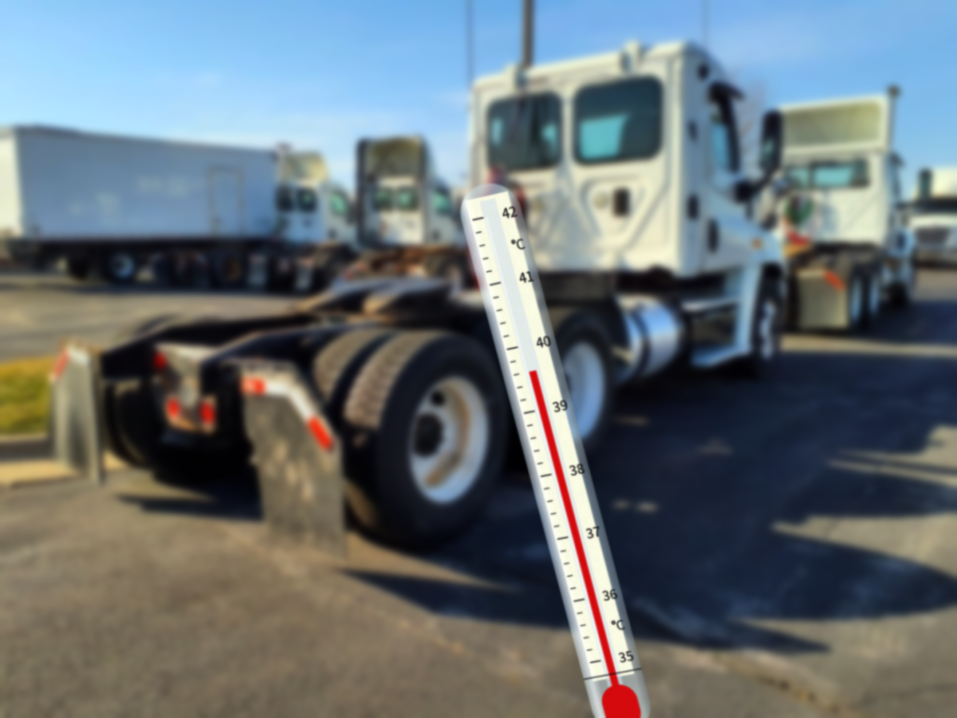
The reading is 39.6 °C
